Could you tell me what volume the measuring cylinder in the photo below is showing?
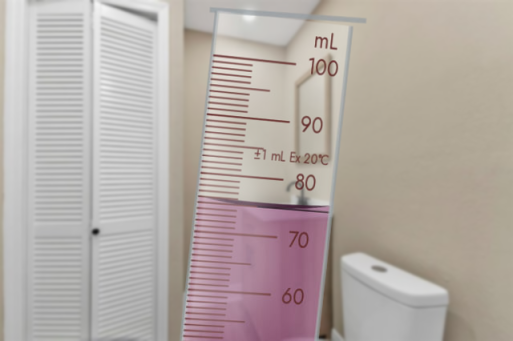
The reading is 75 mL
